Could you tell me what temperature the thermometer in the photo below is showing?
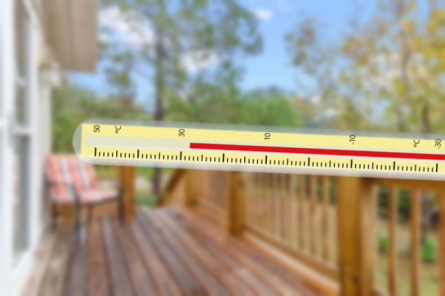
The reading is 28 °C
